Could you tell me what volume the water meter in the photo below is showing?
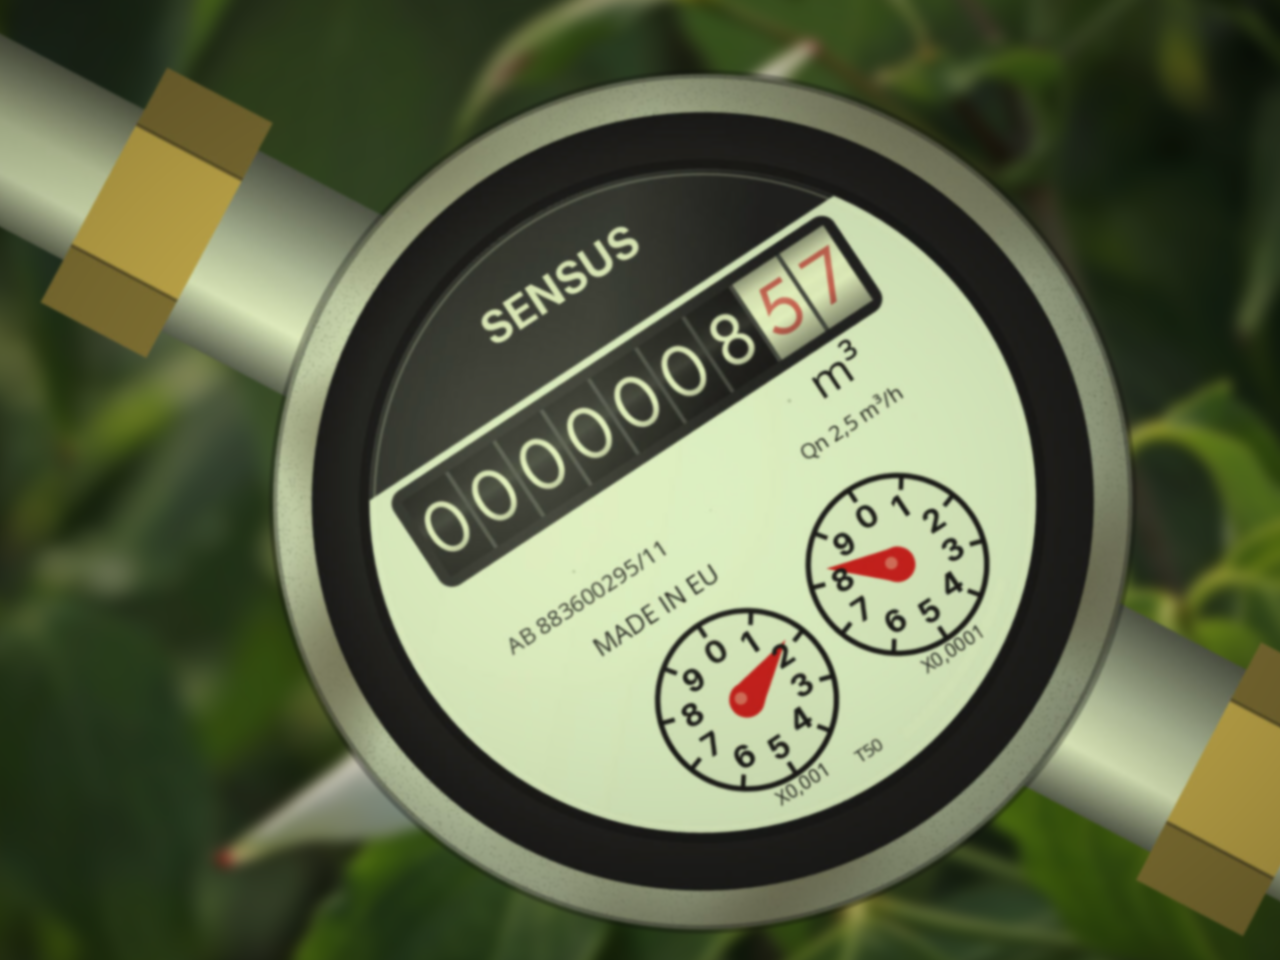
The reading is 8.5718 m³
